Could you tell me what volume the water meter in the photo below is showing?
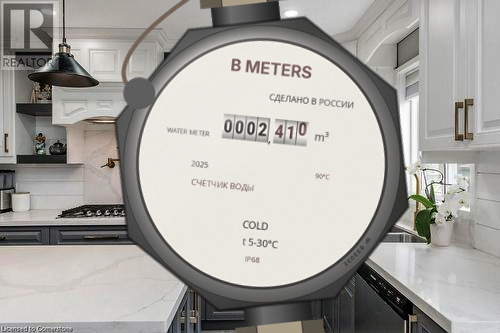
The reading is 2.410 m³
